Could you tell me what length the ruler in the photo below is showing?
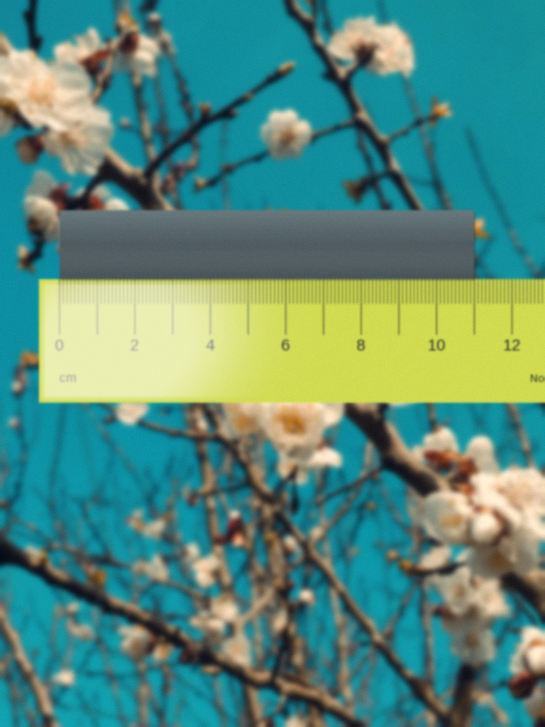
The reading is 11 cm
